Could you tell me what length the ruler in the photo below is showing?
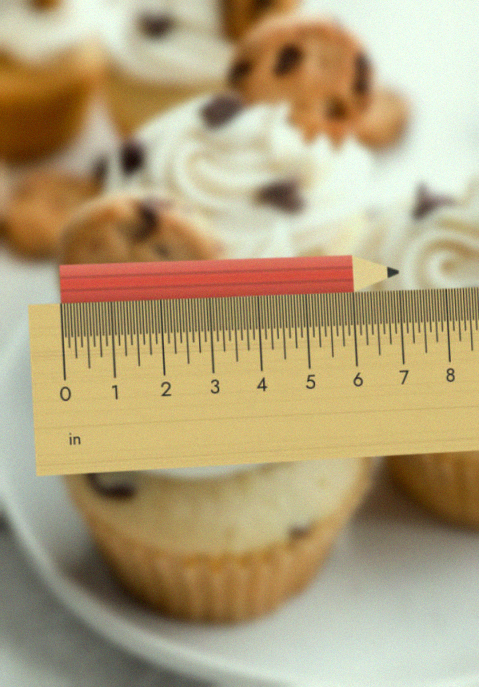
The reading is 7 in
